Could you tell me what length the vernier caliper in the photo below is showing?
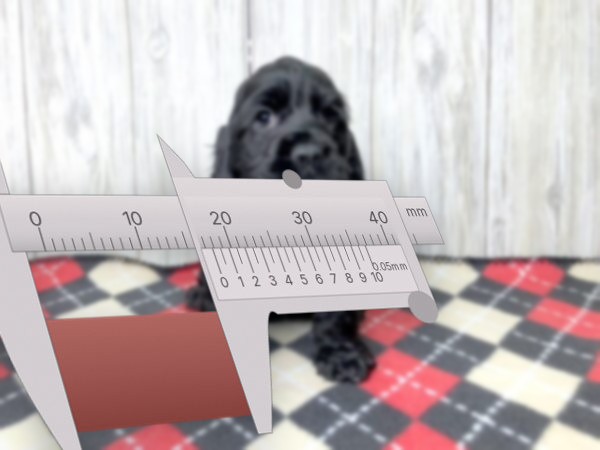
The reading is 17.8 mm
